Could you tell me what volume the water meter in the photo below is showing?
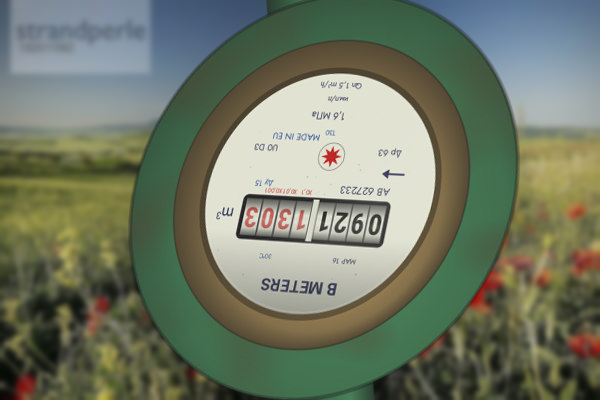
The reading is 921.1303 m³
